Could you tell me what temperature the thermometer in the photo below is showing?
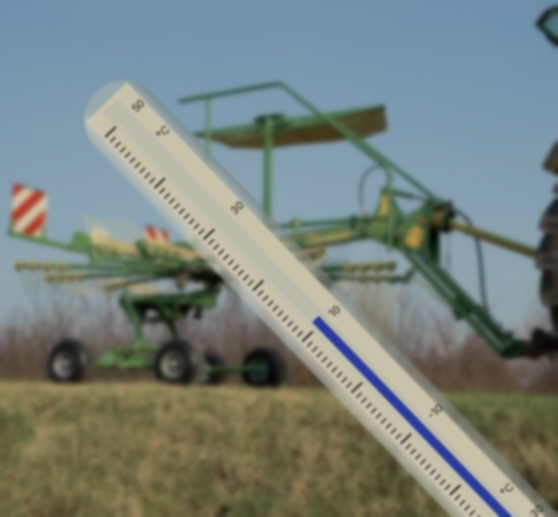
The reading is 11 °C
